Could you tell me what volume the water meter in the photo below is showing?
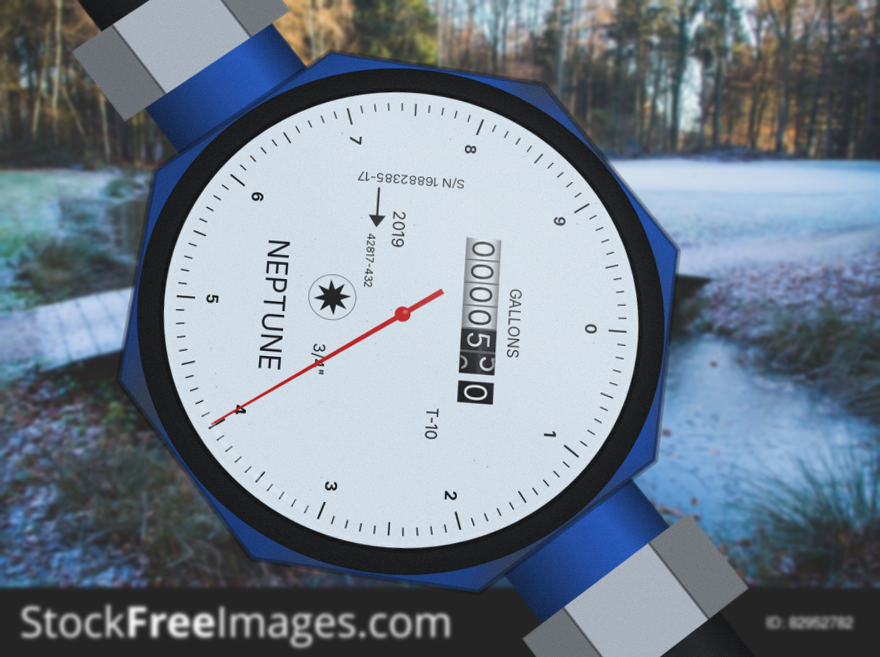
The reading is 554.0 gal
